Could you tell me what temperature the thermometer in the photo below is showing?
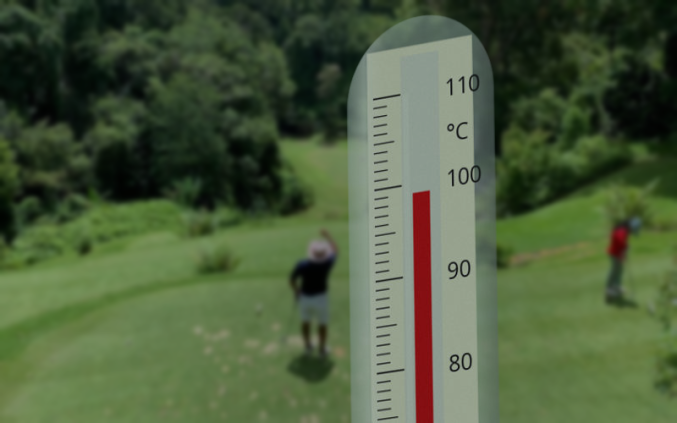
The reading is 99 °C
